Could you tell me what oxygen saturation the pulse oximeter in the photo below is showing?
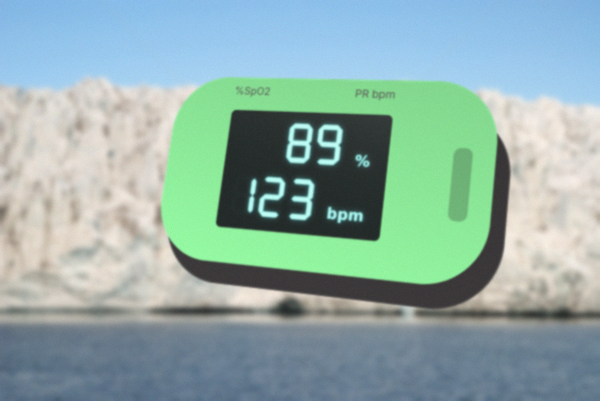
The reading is 89 %
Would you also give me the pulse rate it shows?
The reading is 123 bpm
